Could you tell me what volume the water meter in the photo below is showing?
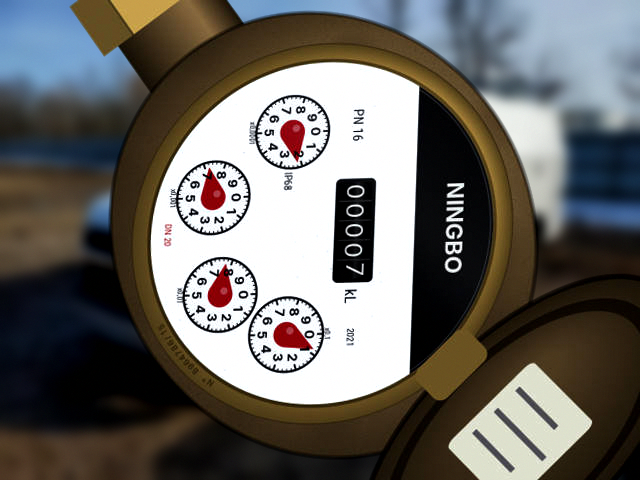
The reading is 7.0772 kL
